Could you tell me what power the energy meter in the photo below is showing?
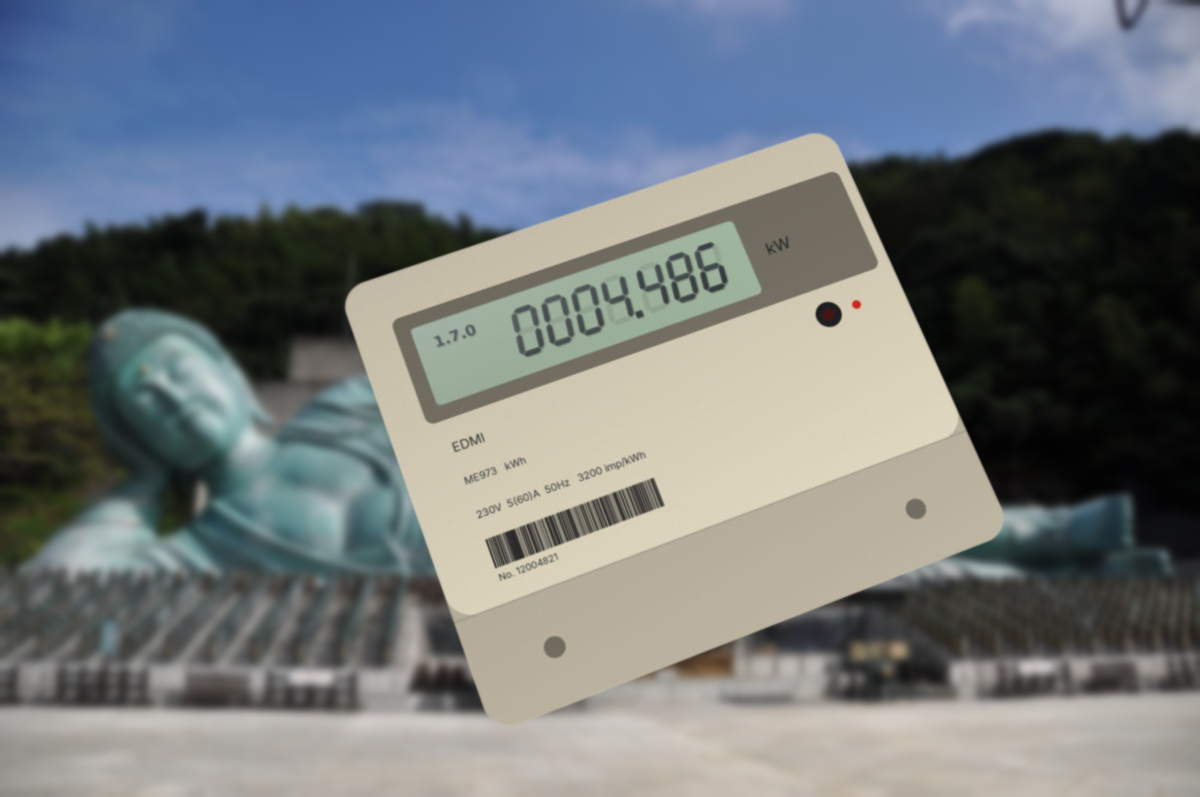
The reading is 4.486 kW
